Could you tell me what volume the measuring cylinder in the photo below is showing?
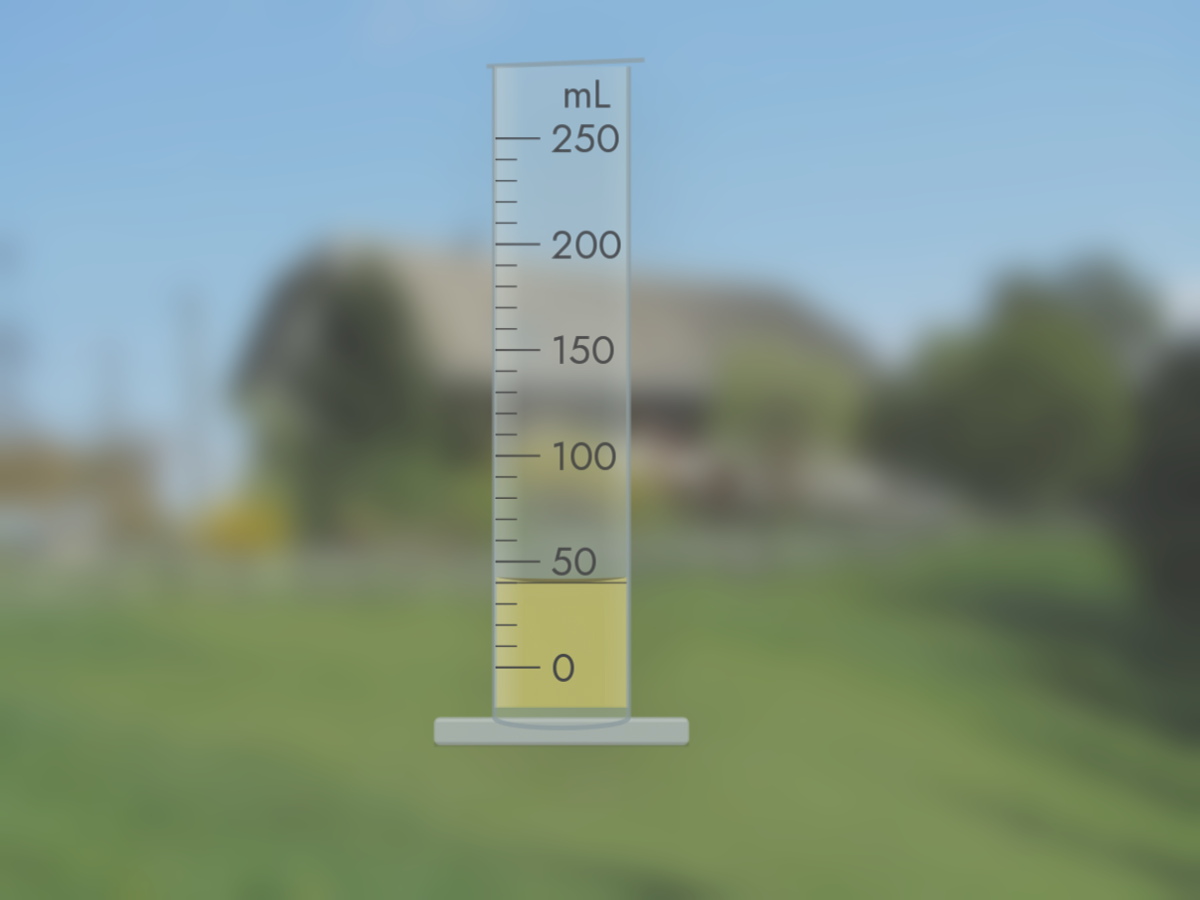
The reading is 40 mL
